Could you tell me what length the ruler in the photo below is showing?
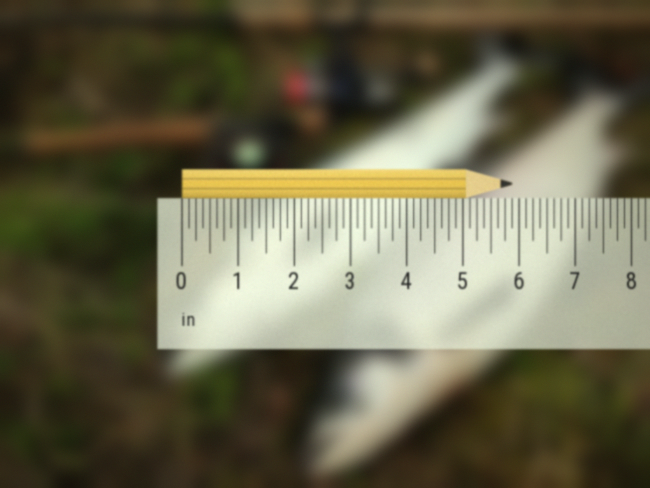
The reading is 5.875 in
